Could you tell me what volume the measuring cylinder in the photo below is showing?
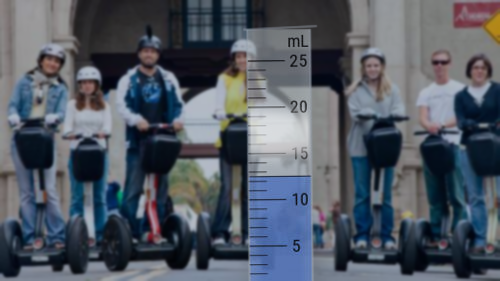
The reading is 12.5 mL
